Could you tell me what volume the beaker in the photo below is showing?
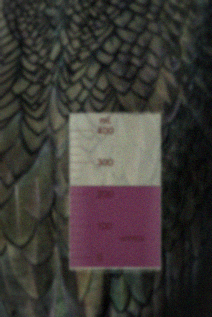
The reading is 225 mL
